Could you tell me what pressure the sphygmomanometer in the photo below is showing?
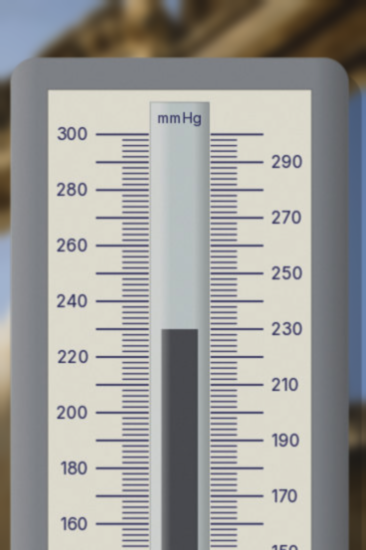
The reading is 230 mmHg
